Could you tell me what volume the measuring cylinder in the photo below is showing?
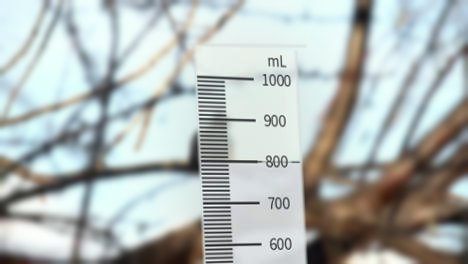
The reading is 800 mL
